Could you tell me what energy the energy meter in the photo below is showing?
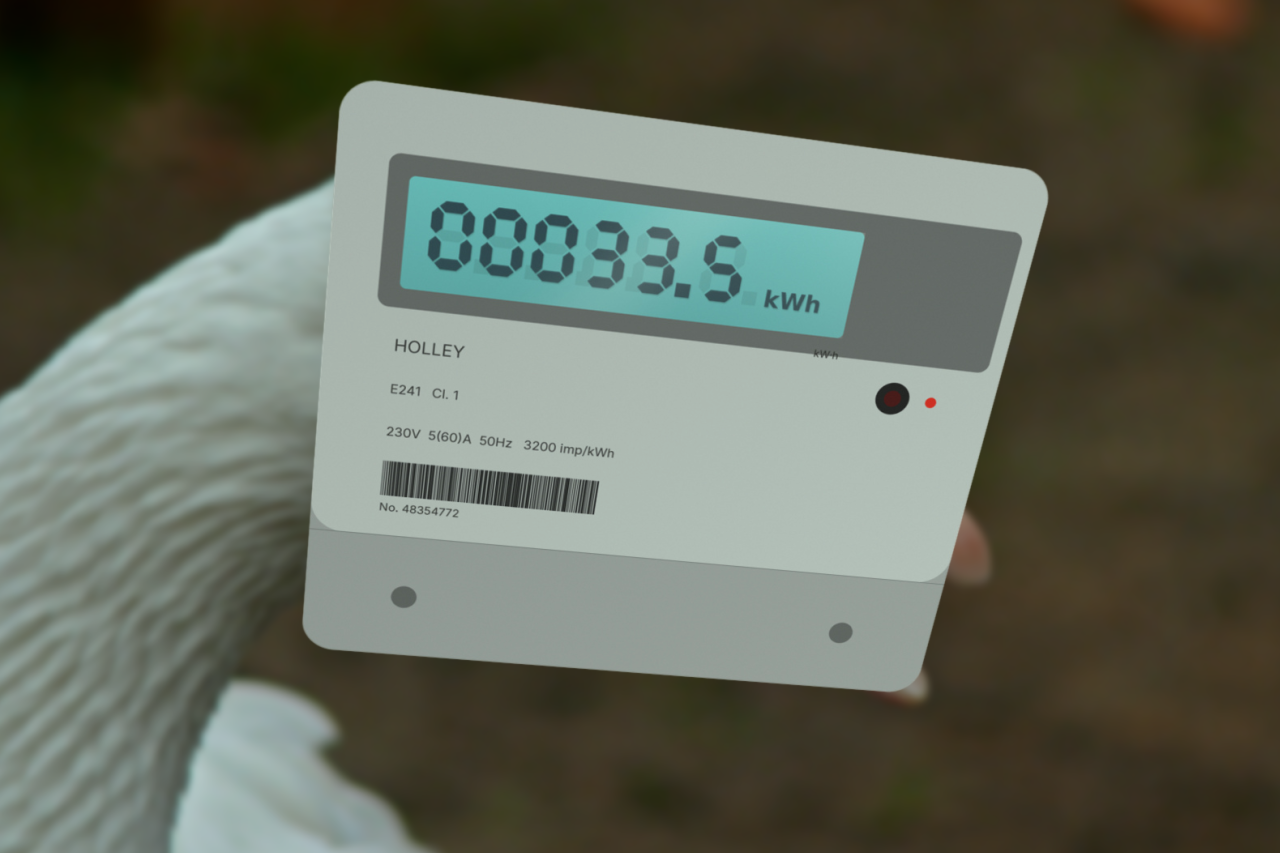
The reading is 33.5 kWh
